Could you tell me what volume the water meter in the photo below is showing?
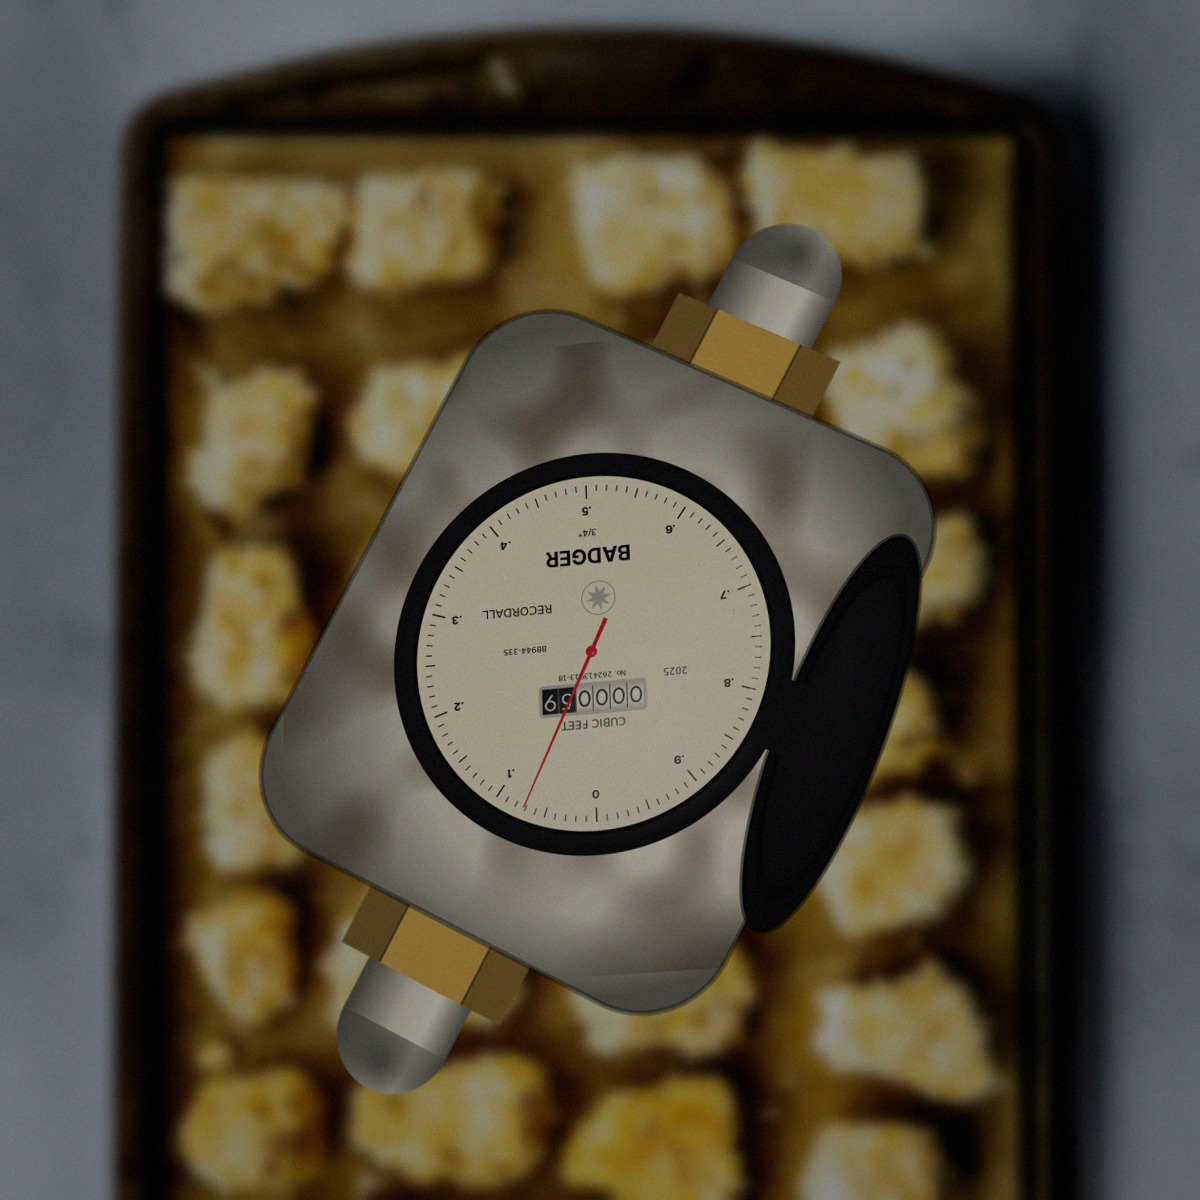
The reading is 59.07 ft³
